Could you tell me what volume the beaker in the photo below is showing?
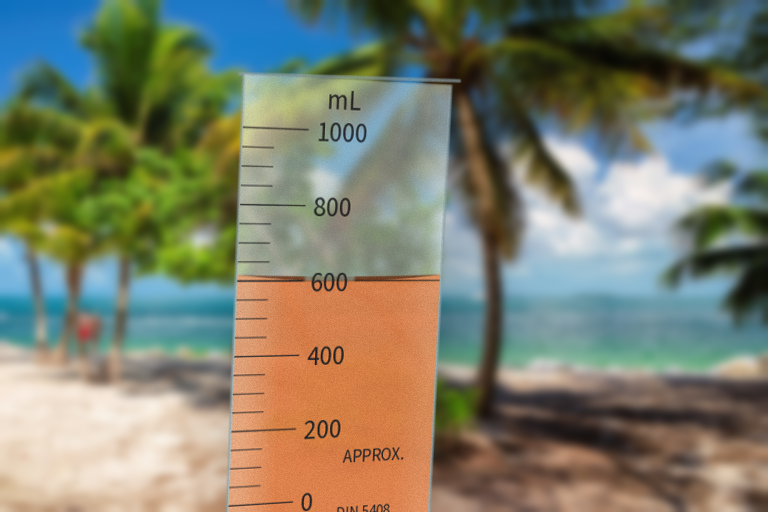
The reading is 600 mL
